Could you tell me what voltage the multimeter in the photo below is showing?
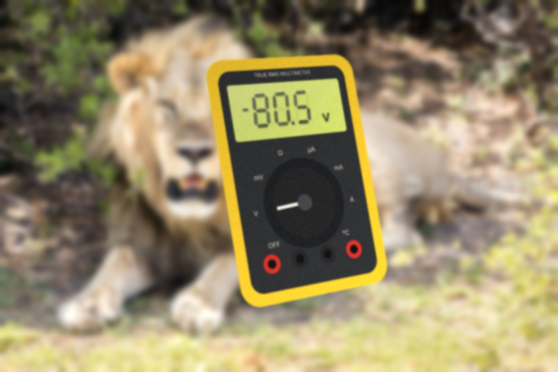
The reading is -80.5 V
